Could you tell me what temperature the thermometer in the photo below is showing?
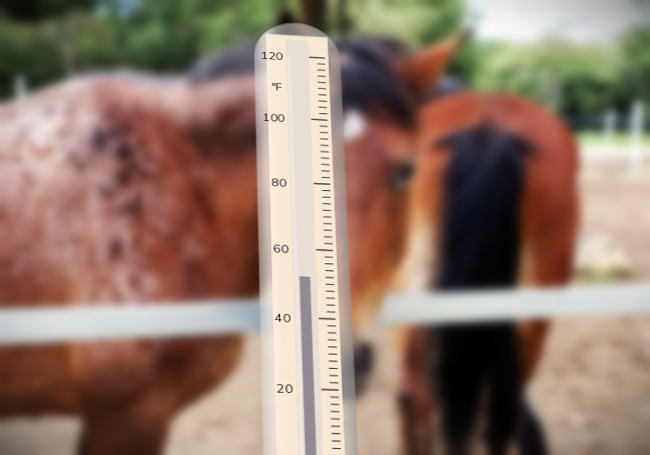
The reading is 52 °F
